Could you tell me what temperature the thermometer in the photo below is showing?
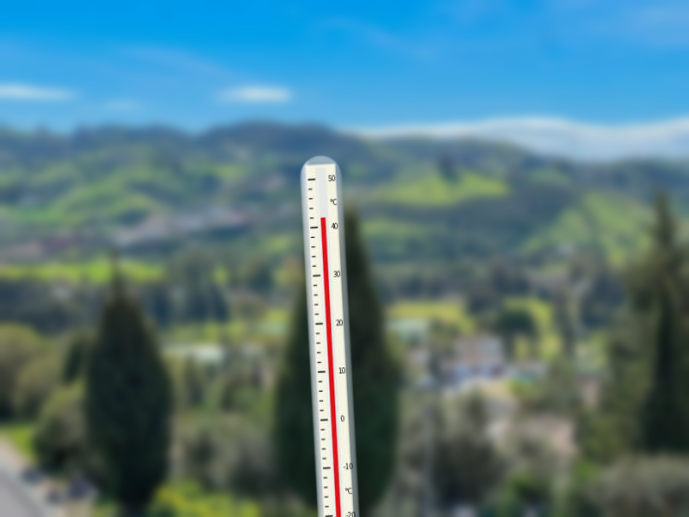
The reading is 42 °C
